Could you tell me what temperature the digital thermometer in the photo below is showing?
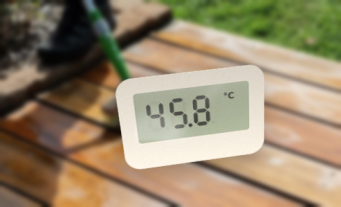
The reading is 45.8 °C
